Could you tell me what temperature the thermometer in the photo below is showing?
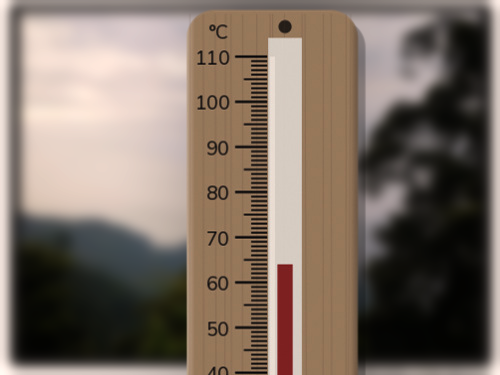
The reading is 64 °C
